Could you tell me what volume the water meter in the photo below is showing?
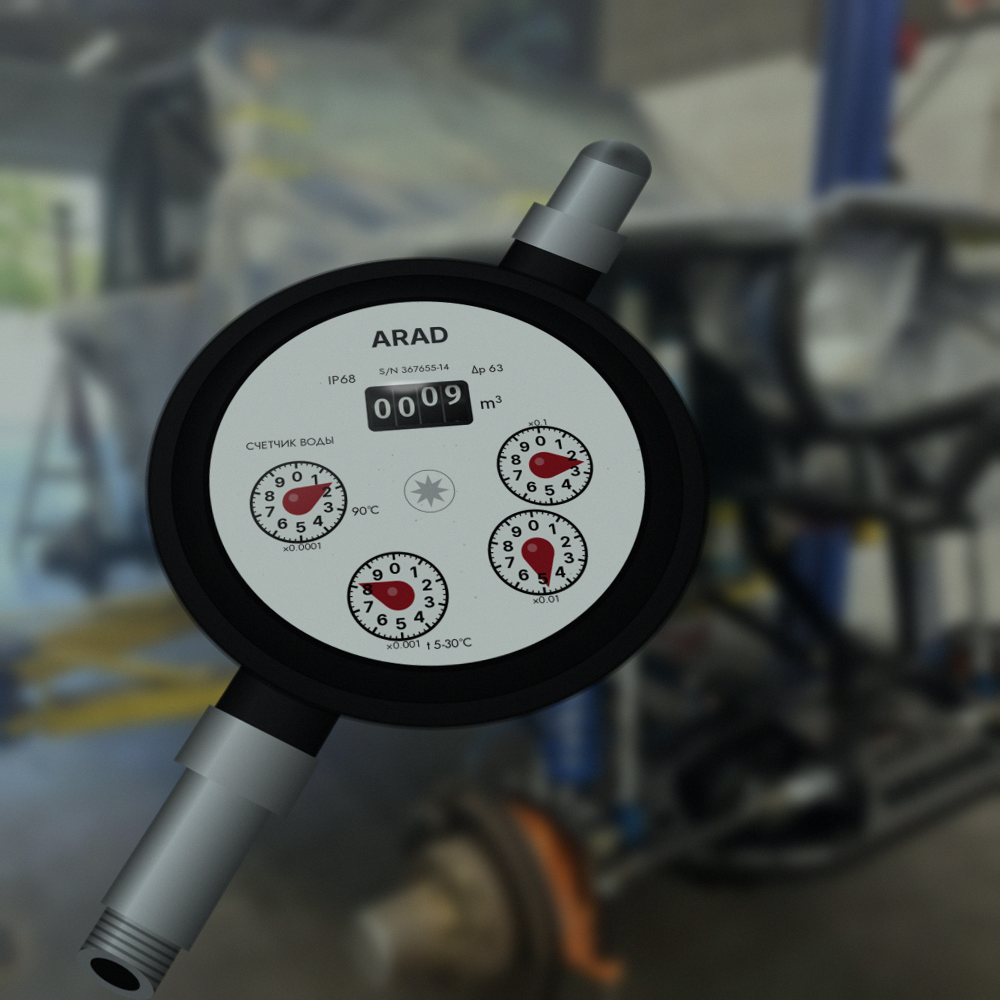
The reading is 9.2481 m³
